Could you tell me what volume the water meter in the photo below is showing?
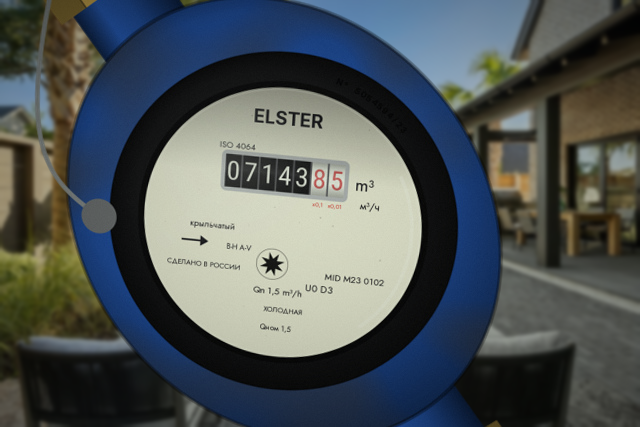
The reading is 7143.85 m³
